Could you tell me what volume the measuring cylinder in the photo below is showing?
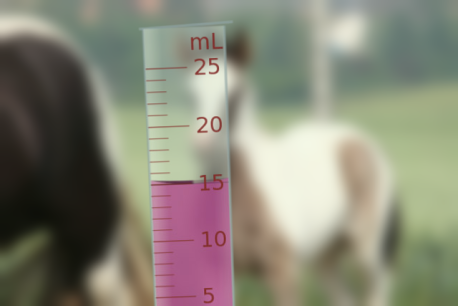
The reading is 15 mL
